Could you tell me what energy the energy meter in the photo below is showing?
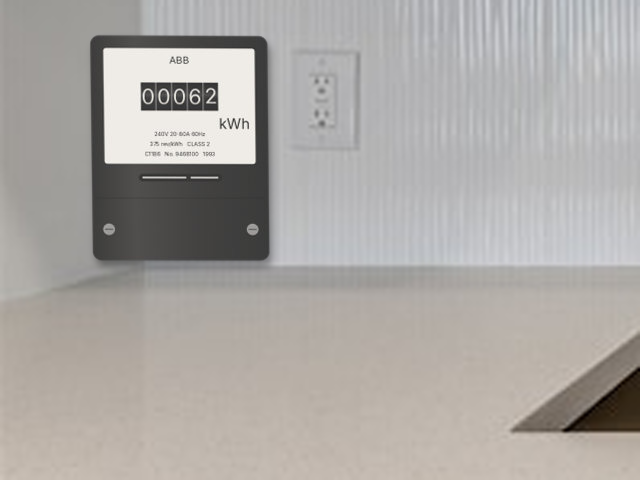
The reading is 62 kWh
